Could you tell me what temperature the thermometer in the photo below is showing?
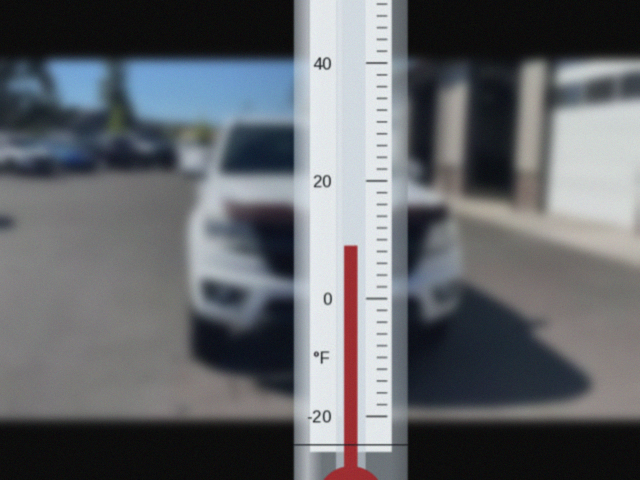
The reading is 9 °F
